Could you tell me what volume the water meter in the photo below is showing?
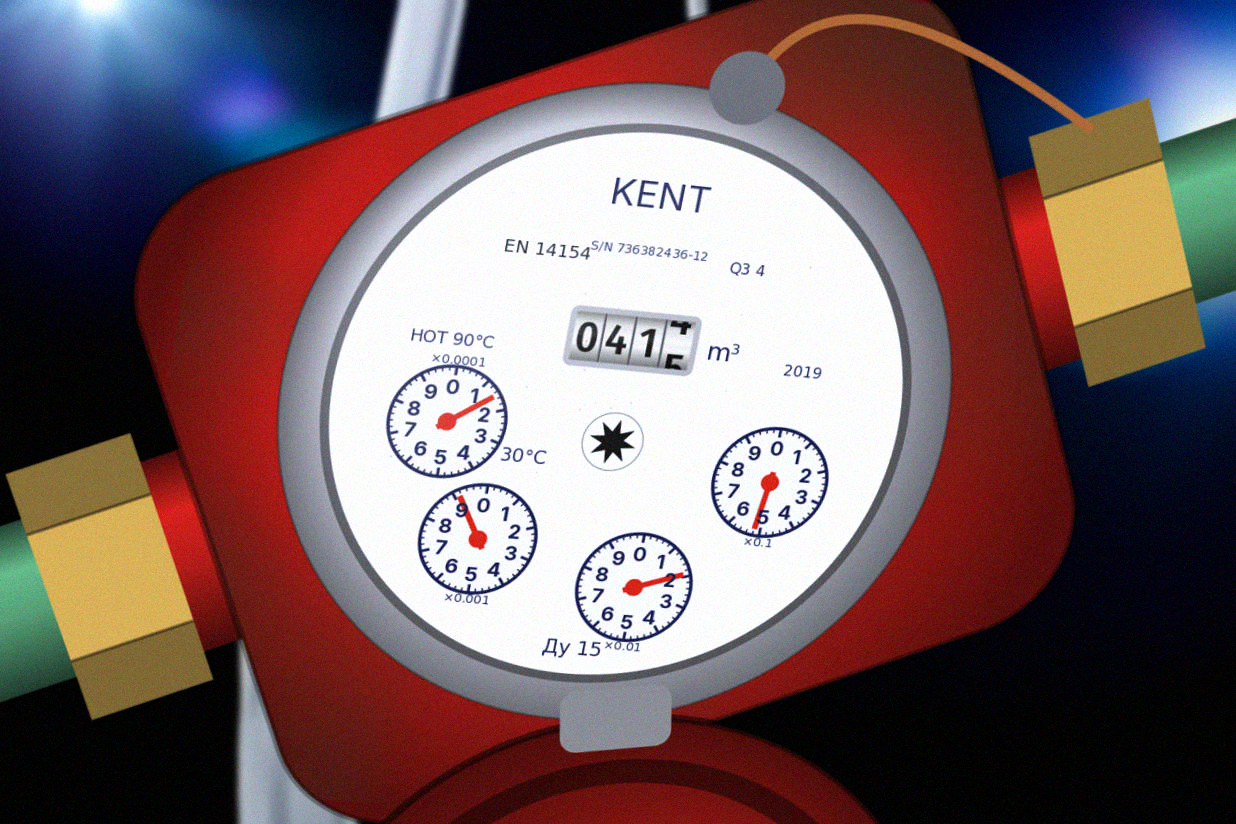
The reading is 414.5191 m³
